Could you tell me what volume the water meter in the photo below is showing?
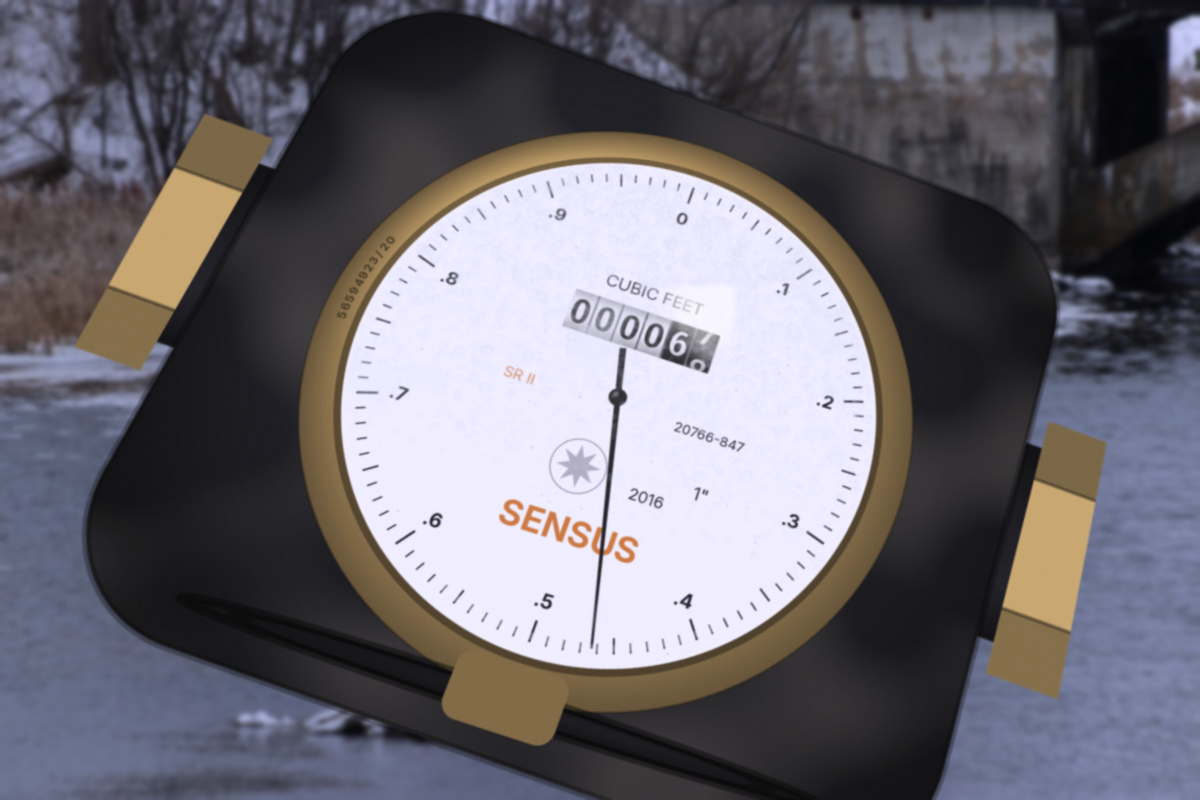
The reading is 67.46 ft³
